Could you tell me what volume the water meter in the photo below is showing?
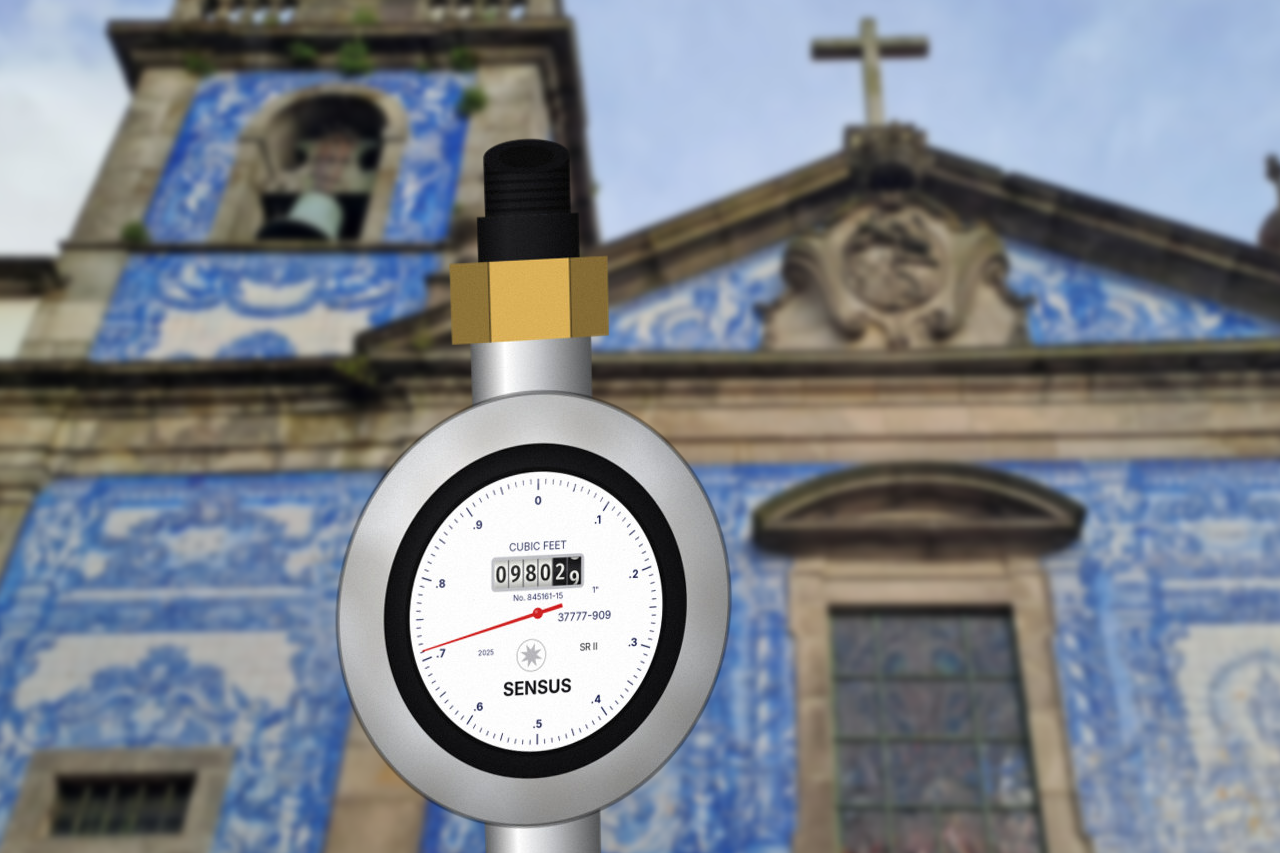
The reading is 98028.71 ft³
